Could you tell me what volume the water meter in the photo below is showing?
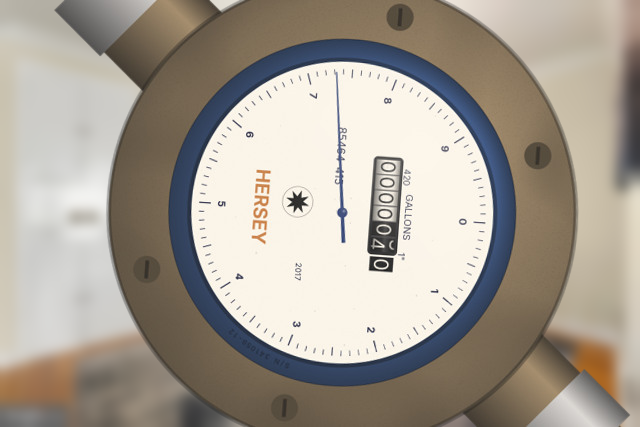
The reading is 37.3 gal
